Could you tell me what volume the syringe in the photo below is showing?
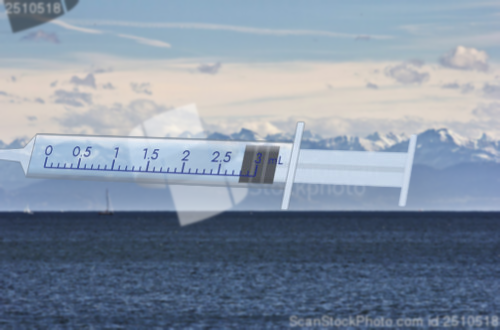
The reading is 2.8 mL
